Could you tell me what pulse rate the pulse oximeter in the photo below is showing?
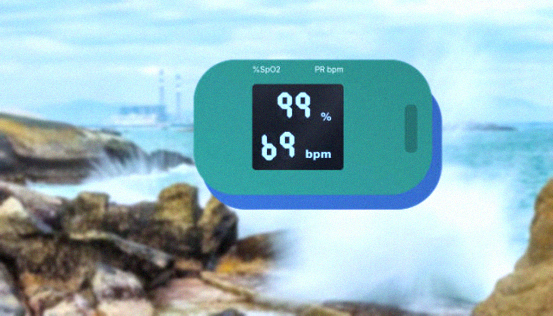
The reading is 69 bpm
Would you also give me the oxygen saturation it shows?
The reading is 99 %
